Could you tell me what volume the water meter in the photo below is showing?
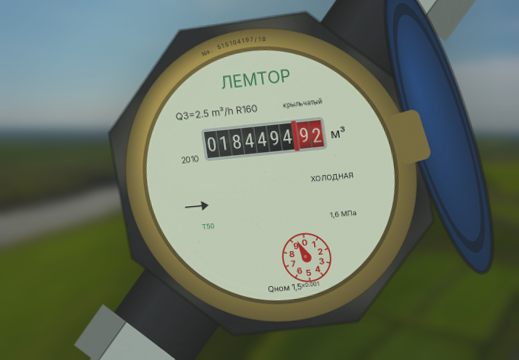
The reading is 184494.919 m³
